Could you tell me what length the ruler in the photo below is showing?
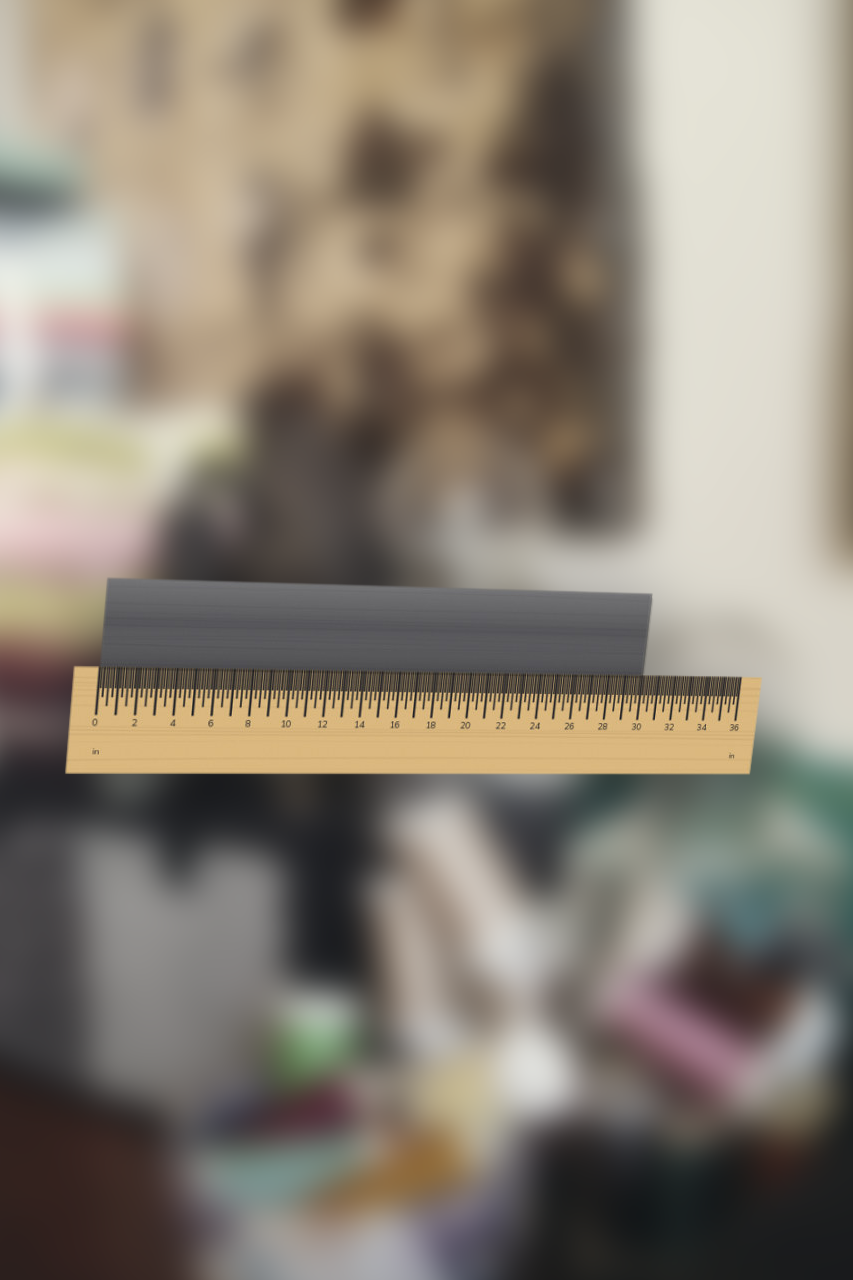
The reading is 30 in
